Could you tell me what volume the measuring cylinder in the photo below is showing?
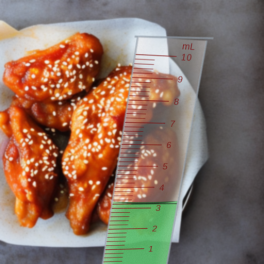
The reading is 3.2 mL
